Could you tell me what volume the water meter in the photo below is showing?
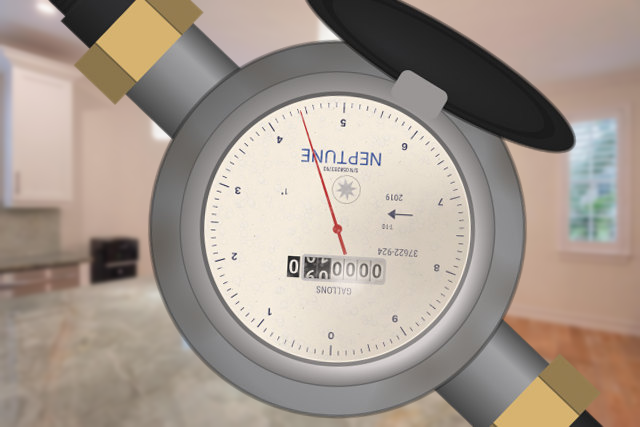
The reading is 94.4 gal
